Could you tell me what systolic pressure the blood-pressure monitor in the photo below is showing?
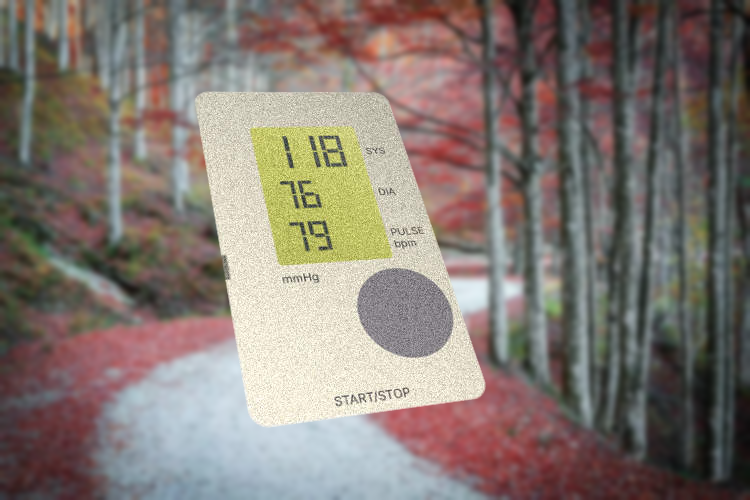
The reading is 118 mmHg
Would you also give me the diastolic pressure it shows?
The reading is 76 mmHg
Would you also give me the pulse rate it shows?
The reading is 79 bpm
